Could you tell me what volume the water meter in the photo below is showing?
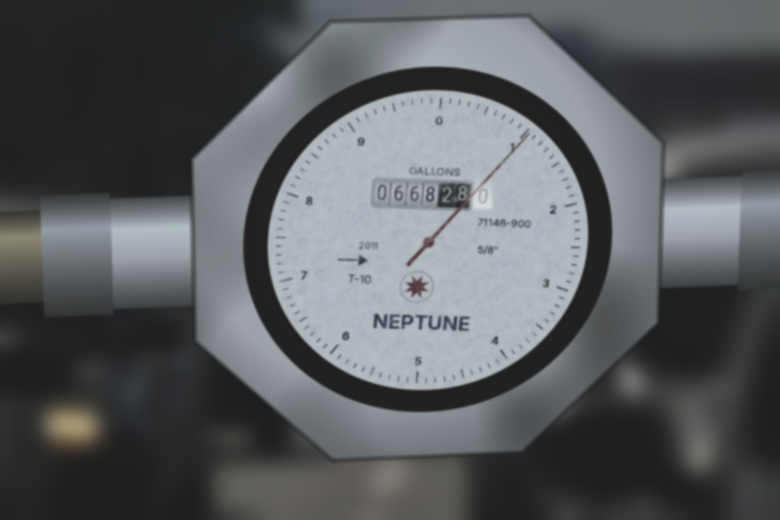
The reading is 668281.0 gal
